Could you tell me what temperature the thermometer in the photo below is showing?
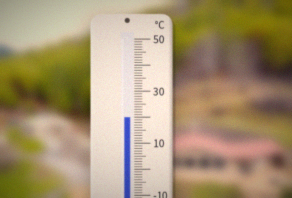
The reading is 20 °C
